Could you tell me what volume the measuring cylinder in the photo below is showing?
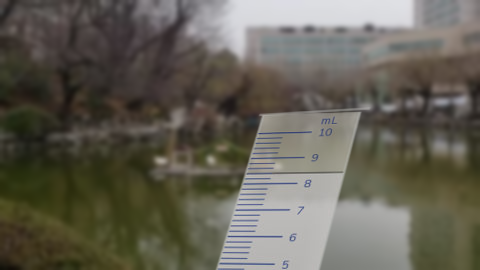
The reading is 8.4 mL
